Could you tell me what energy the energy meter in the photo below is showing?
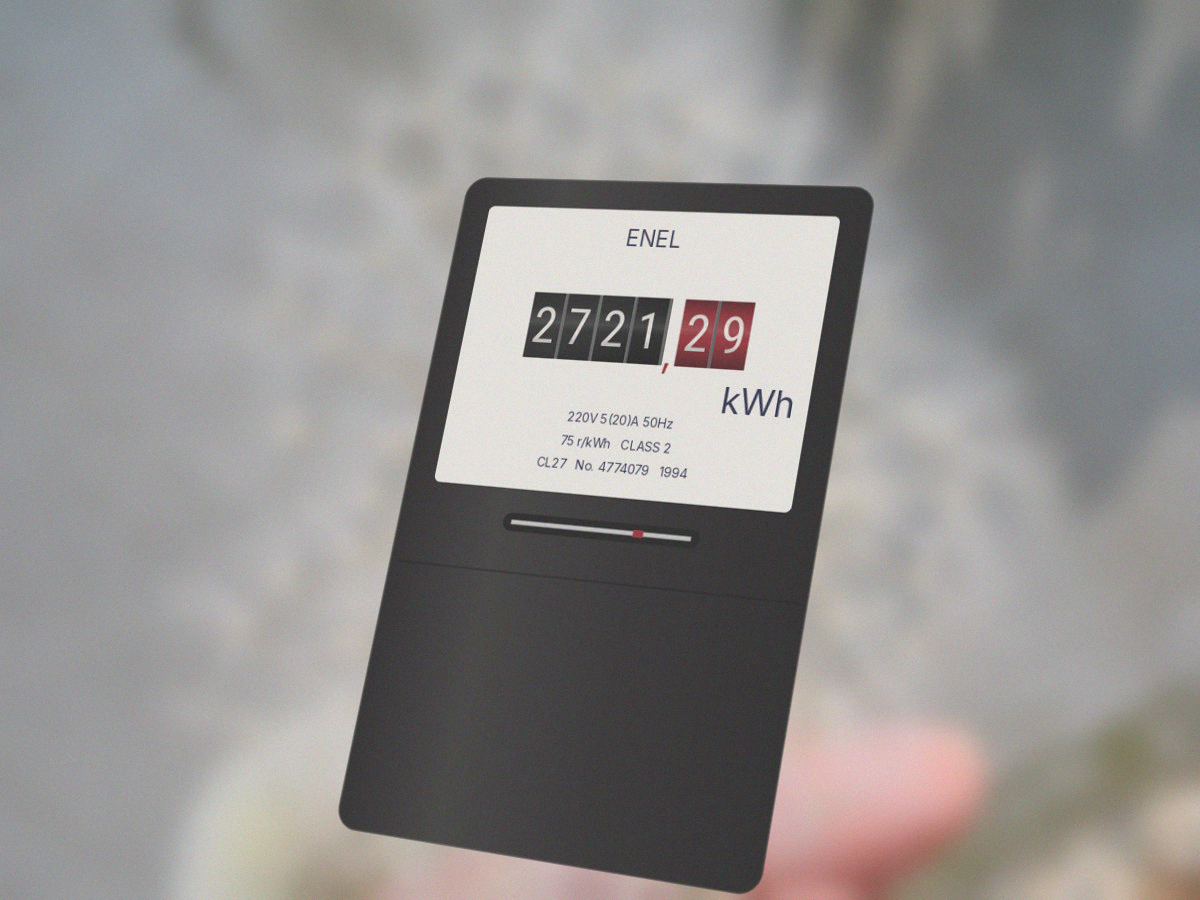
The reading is 2721.29 kWh
